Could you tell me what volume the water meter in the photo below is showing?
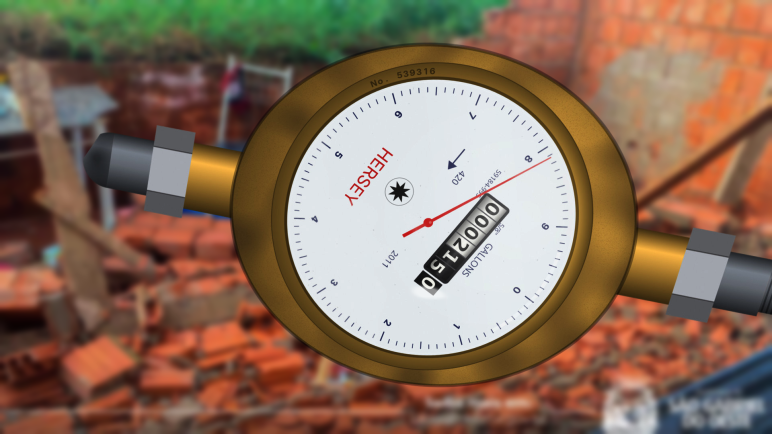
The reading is 2148.1 gal
